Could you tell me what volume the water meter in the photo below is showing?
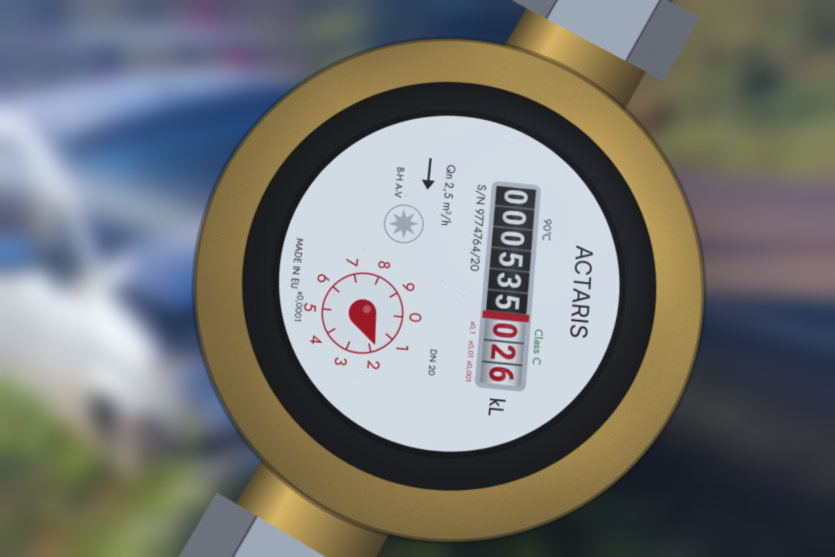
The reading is 535.0261 kL
